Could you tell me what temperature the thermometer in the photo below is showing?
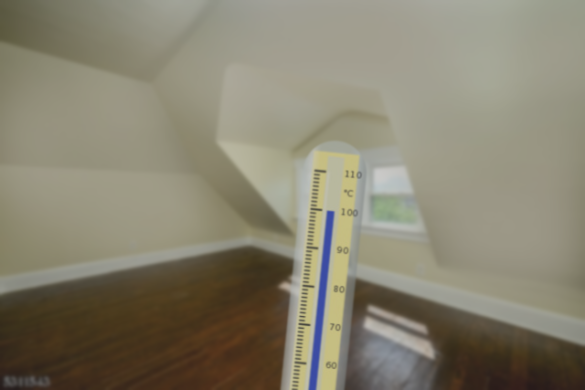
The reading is 100 °C
